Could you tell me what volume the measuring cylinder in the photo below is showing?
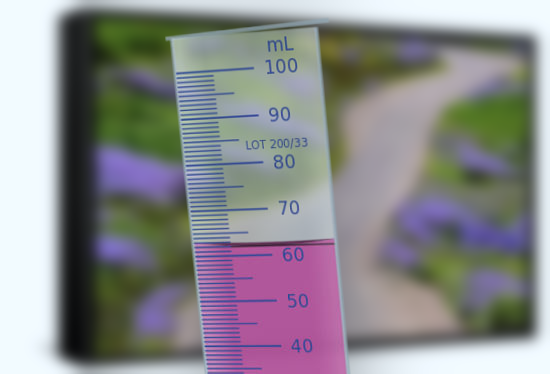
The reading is 62 mL
